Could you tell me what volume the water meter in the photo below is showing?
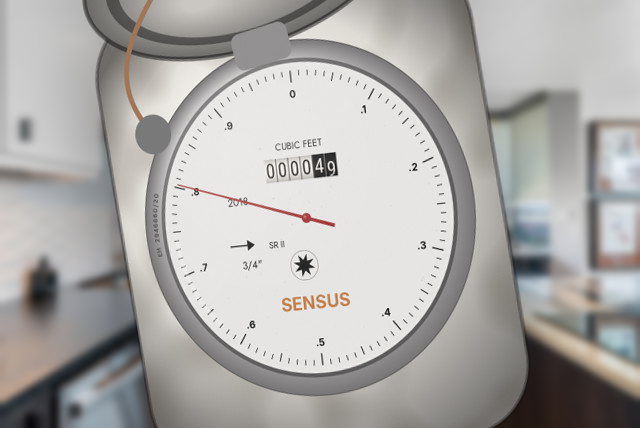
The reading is 48.80 ft³
